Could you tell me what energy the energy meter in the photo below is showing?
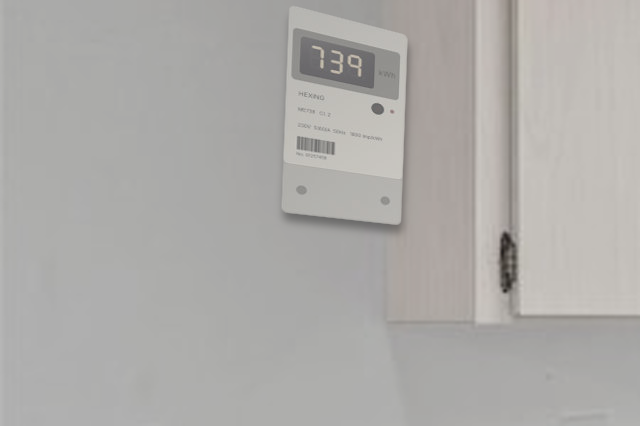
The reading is 739 kWh
